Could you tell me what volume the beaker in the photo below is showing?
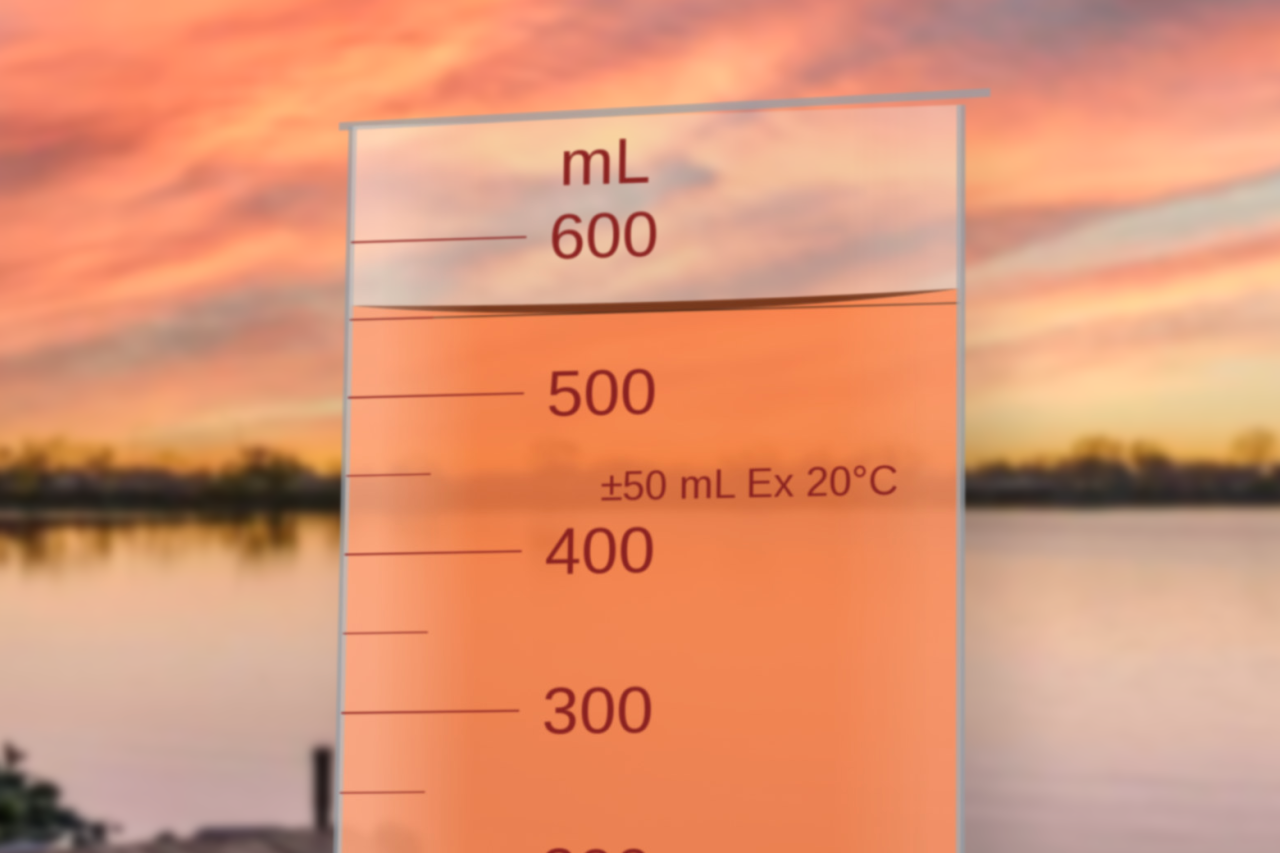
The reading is 550 mL
